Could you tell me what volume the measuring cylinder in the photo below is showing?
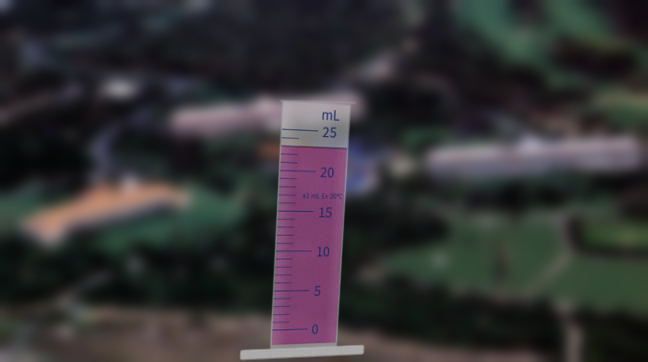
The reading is 23 mL
